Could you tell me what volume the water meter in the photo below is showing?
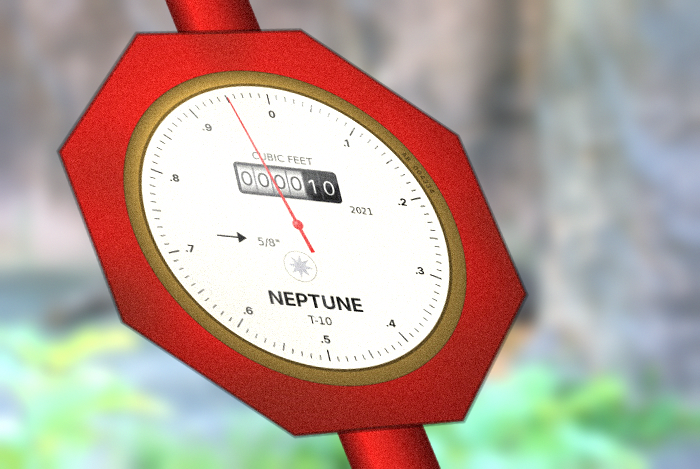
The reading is 9.95 ft³
